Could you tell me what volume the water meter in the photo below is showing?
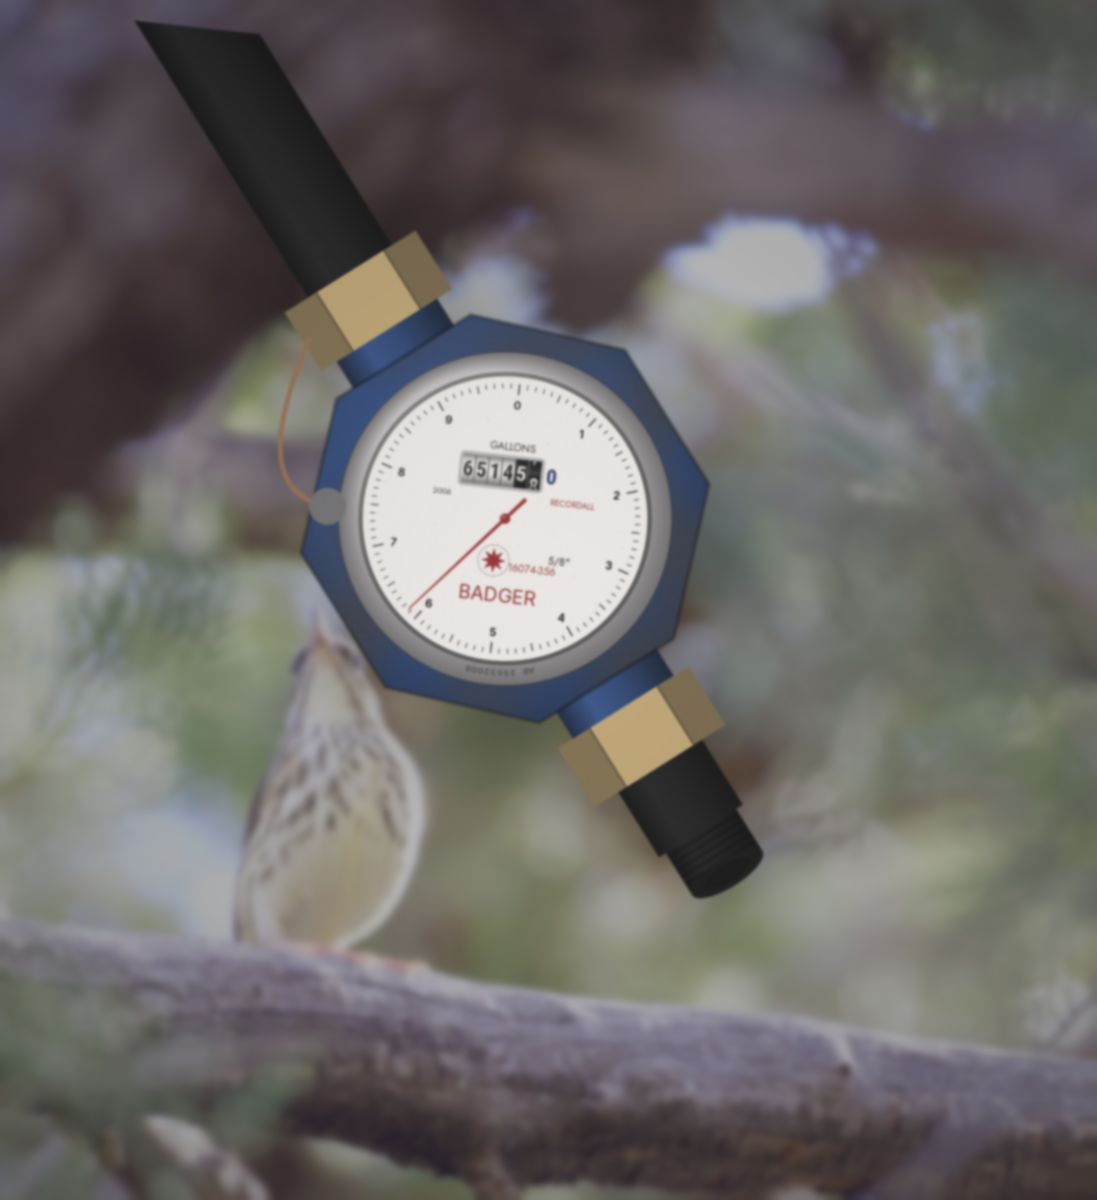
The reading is 6514576.1 gal
